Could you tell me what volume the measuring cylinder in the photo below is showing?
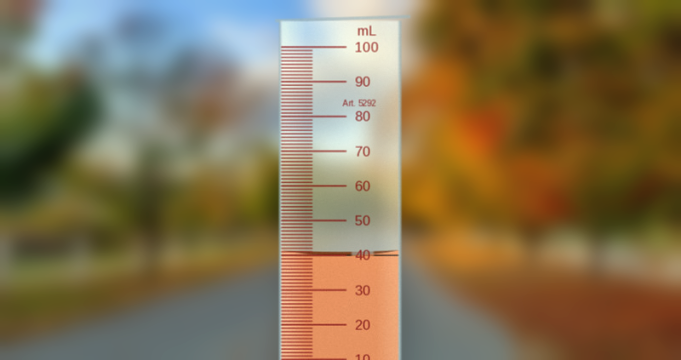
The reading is 40 mL
